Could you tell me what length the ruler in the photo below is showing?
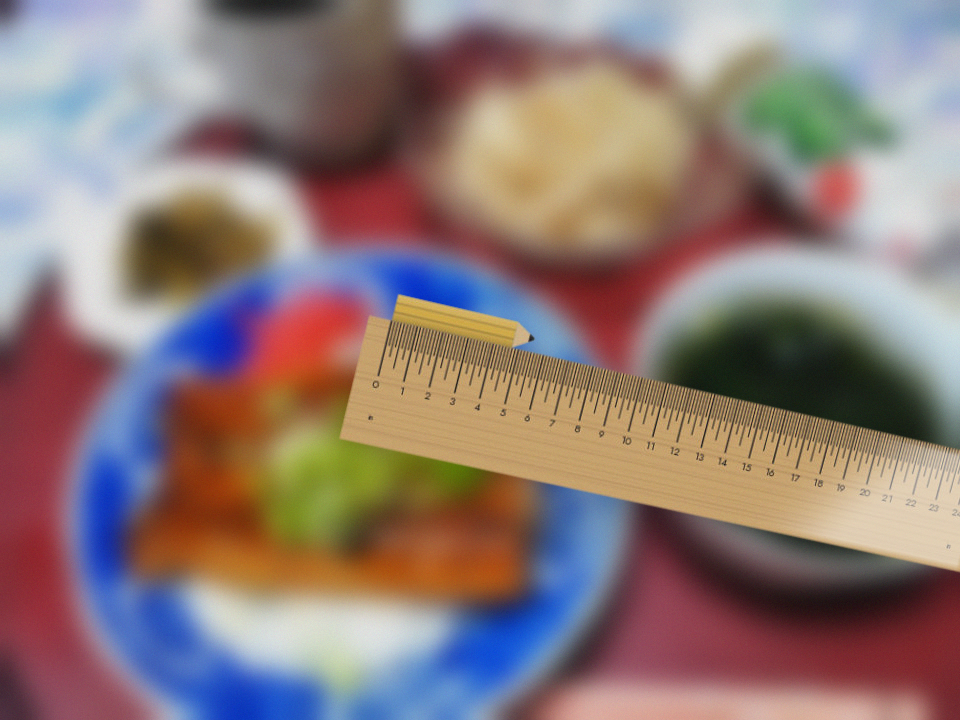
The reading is 5.5 in
